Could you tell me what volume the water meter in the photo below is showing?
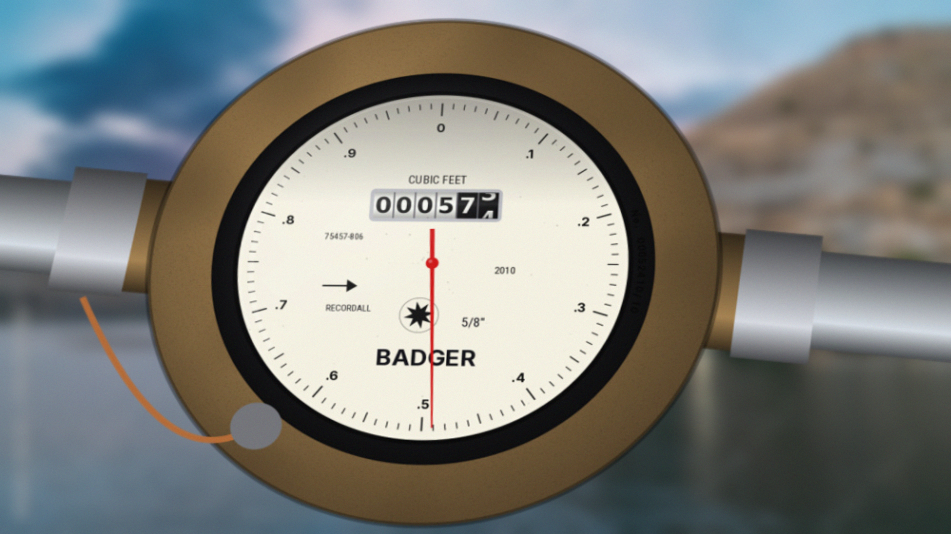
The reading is 573.49 ft³
